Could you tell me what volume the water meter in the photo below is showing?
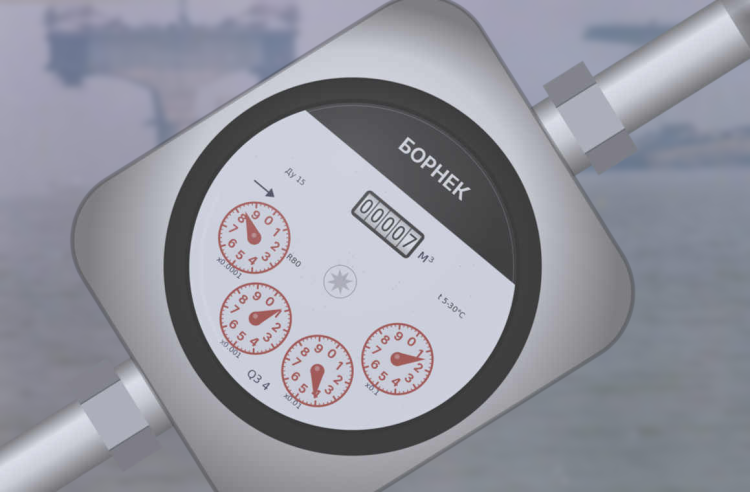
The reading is 7.1408 m³
